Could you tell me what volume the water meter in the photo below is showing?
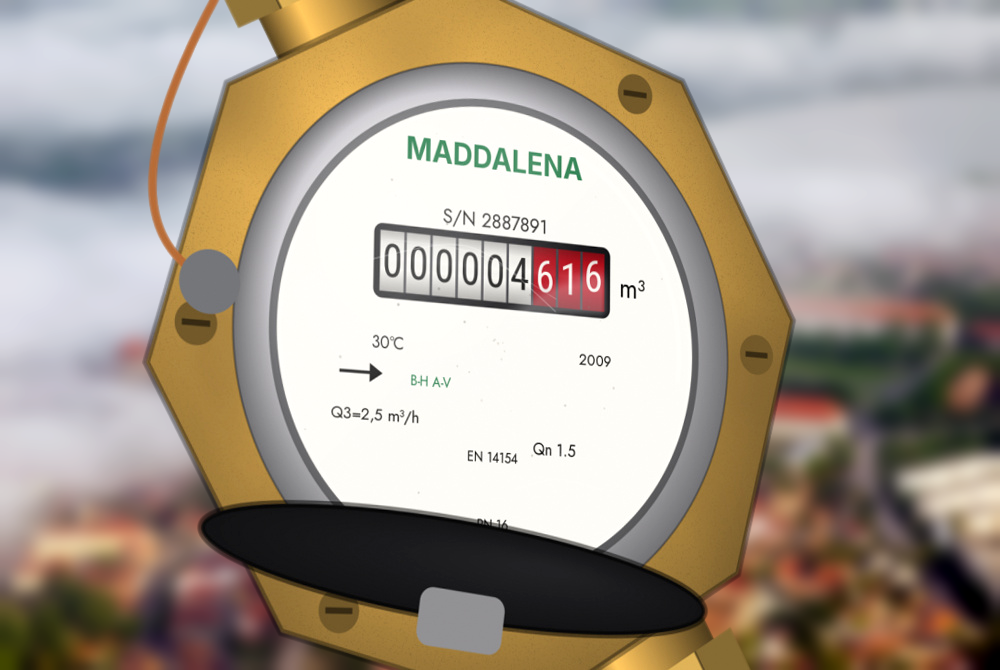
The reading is 4.616 m³
